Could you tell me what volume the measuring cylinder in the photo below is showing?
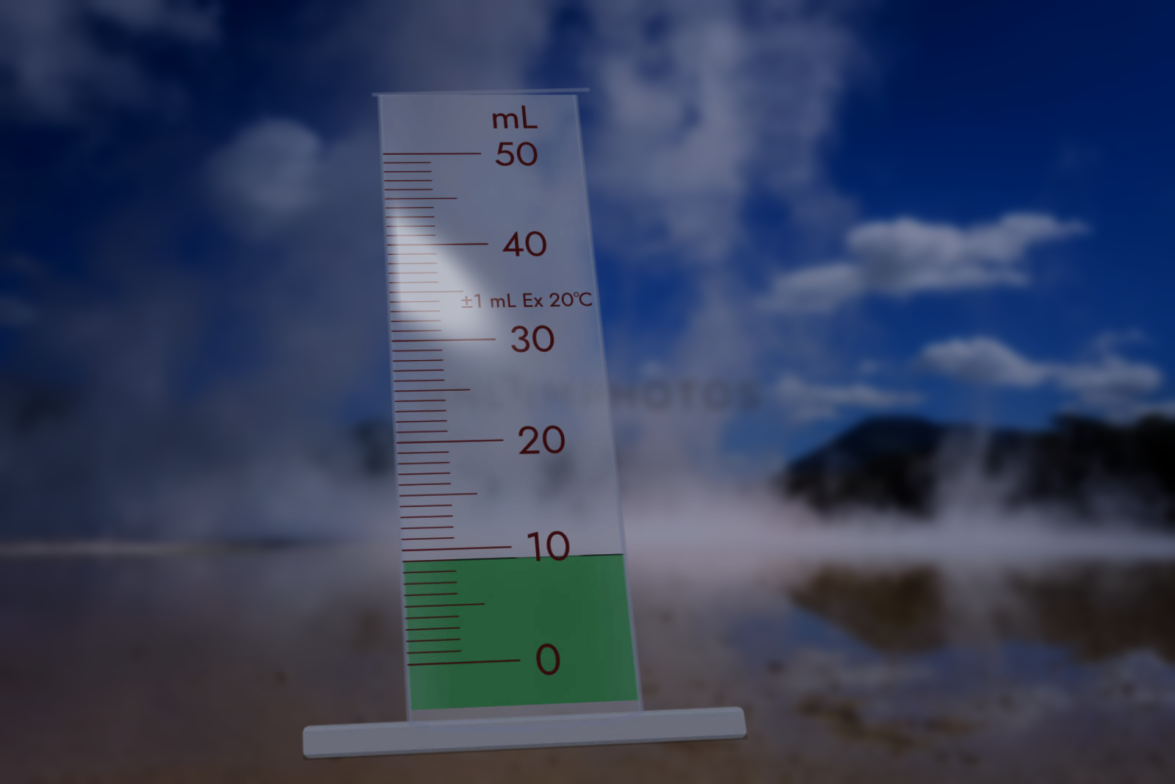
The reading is 9 mL
